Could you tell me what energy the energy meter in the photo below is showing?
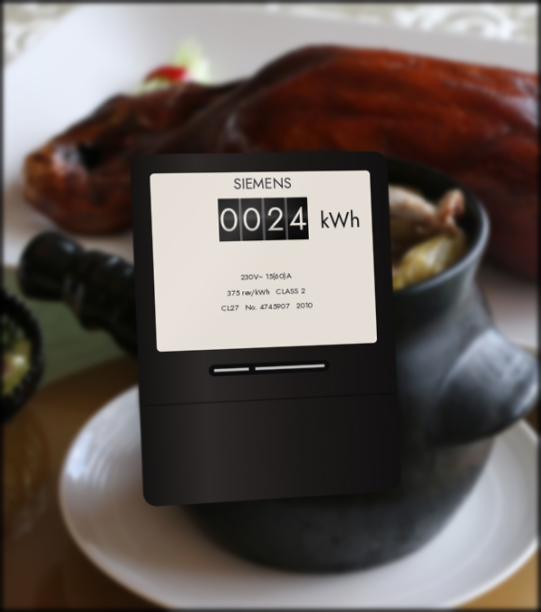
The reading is 24 kWh
